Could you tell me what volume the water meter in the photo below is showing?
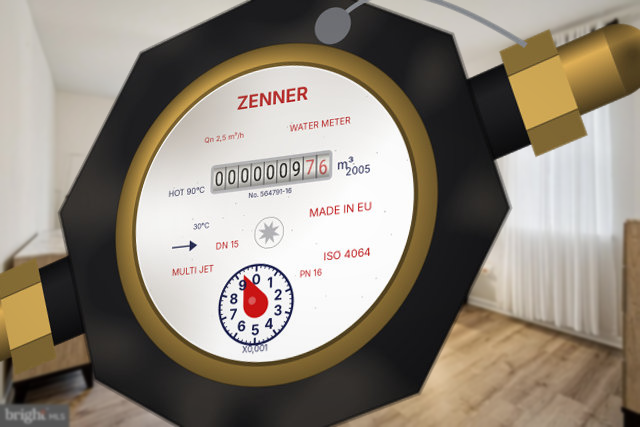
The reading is 9.759 m³
